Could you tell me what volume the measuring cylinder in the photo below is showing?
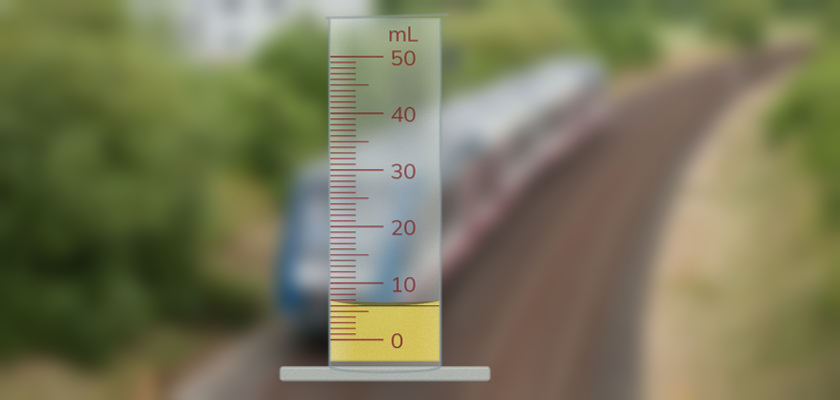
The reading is 6 mL
